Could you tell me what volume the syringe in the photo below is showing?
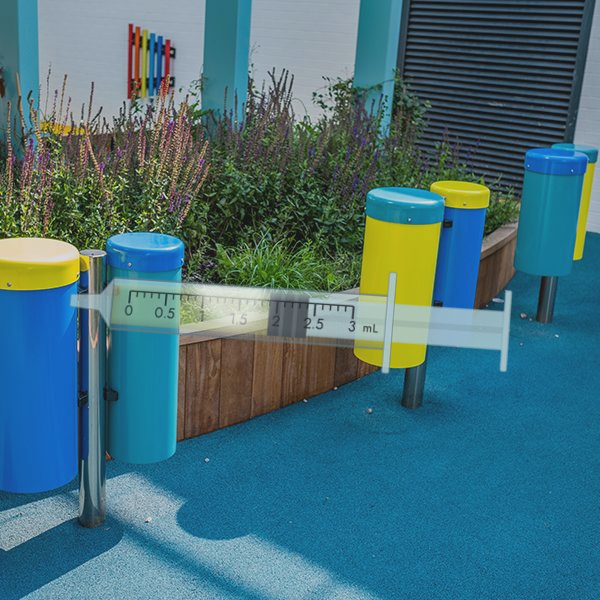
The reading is 1.9 mL
